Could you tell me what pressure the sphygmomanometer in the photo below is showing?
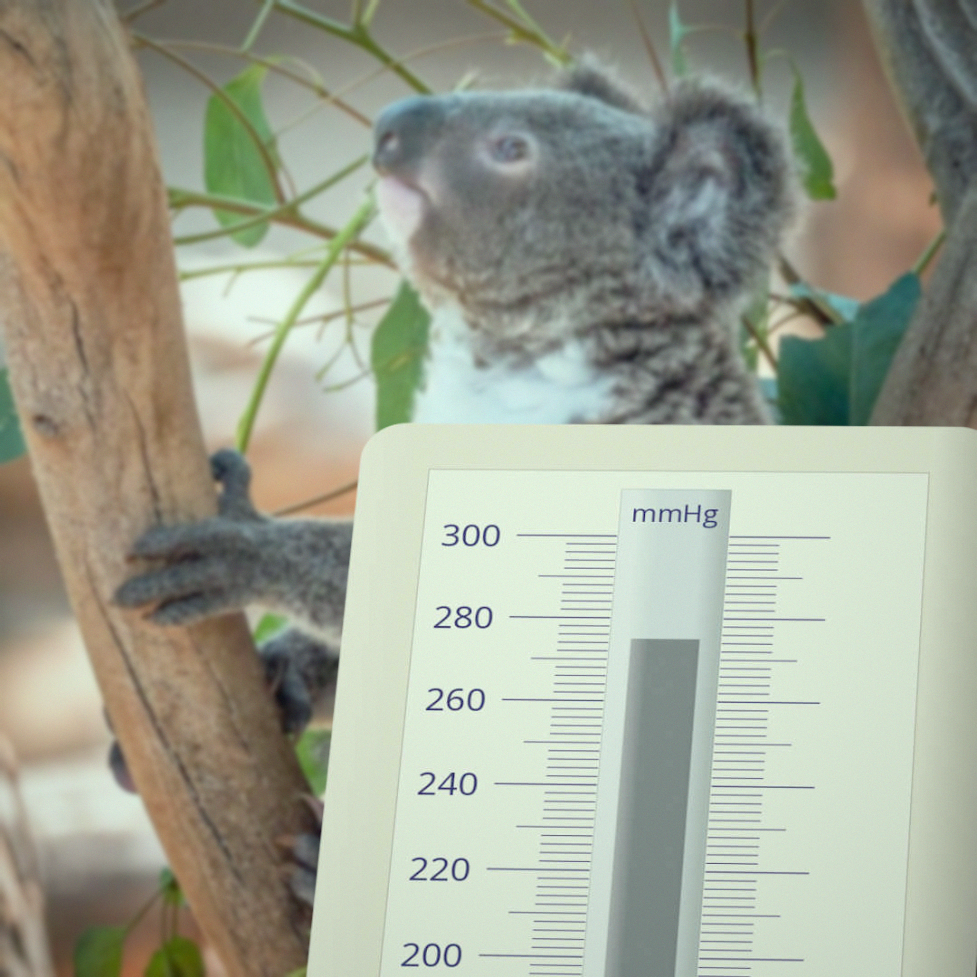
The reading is 275 mmHg
